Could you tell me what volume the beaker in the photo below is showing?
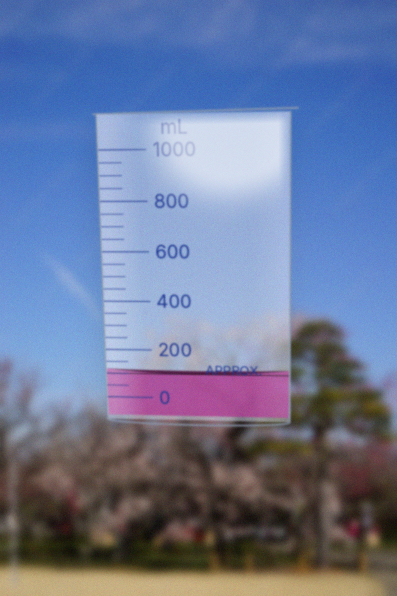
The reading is 100 mL
